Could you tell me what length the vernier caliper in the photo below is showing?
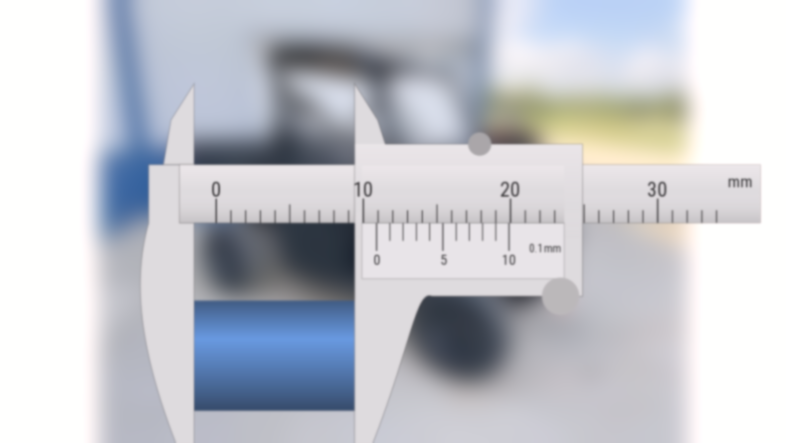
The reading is 10.9 mm
